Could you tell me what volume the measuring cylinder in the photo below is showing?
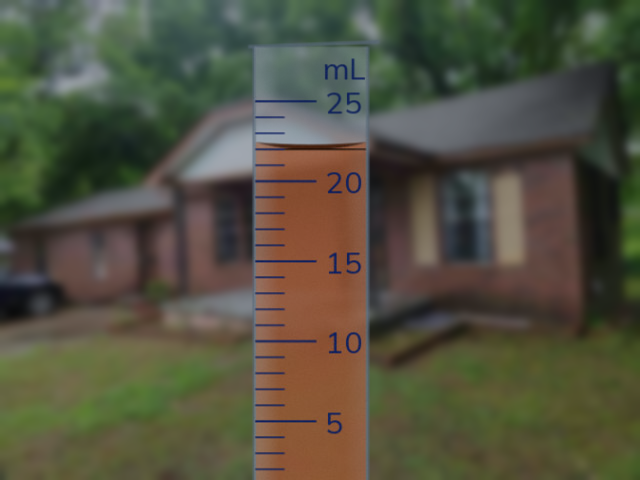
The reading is 22 mL
